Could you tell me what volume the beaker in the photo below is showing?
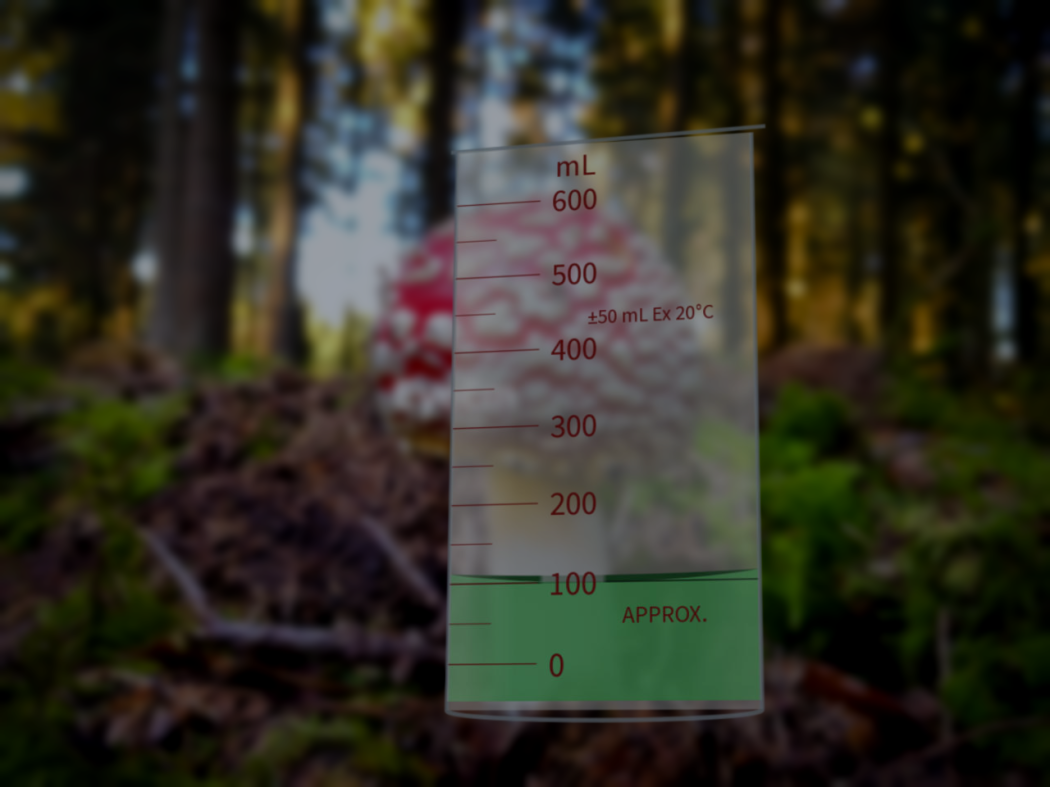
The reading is 100 mL
